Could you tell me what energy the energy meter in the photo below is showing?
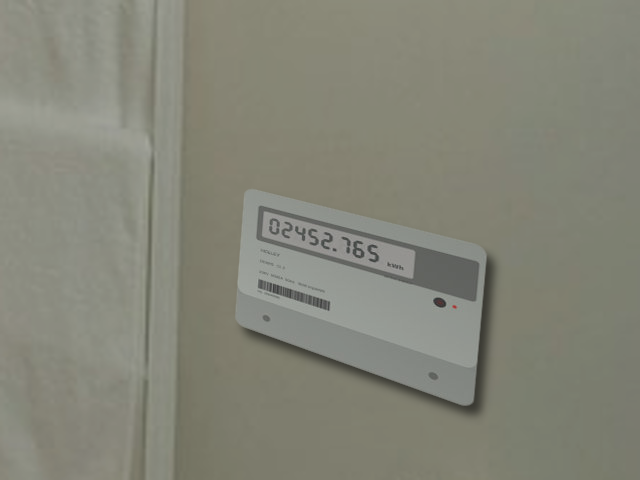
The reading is 2452.765 kWh
